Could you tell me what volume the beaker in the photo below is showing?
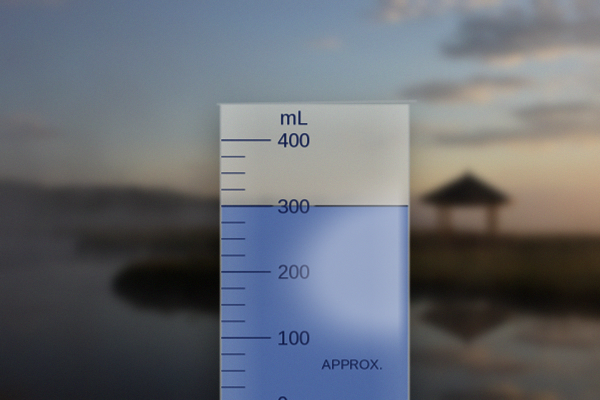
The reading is 300 mL
